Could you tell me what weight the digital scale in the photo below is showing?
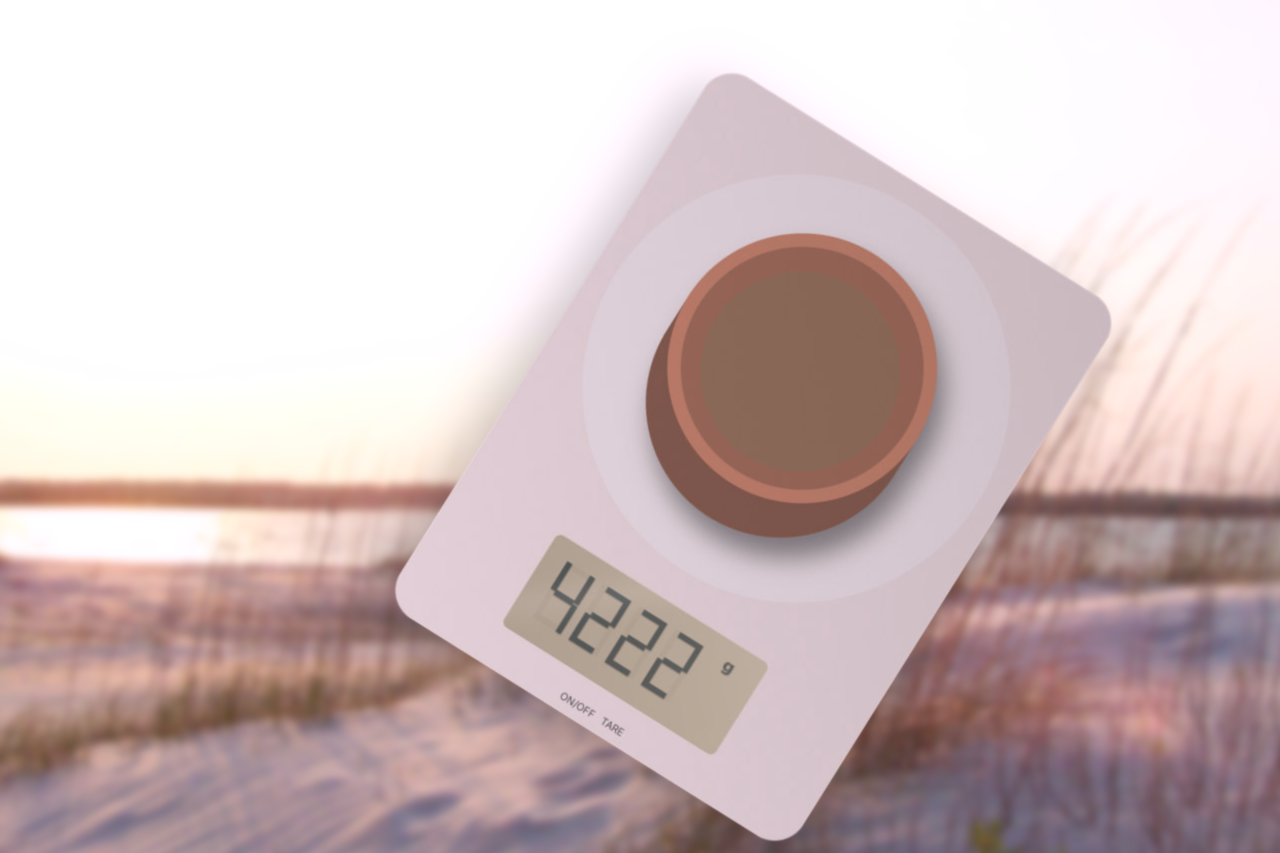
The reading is 4222 g
